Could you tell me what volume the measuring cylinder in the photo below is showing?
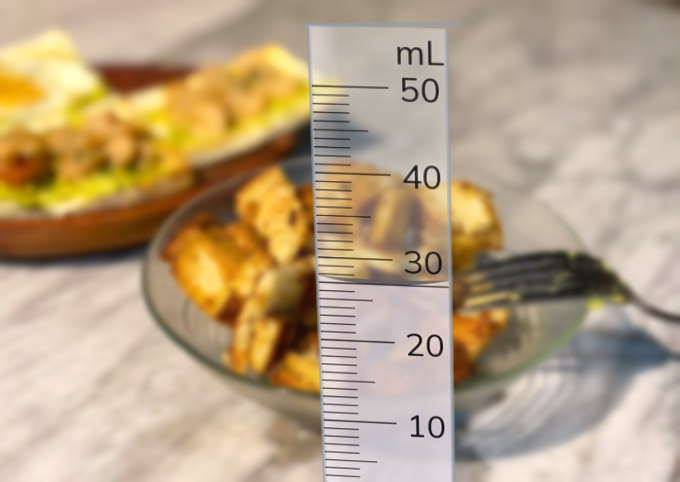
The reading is 27 mL
